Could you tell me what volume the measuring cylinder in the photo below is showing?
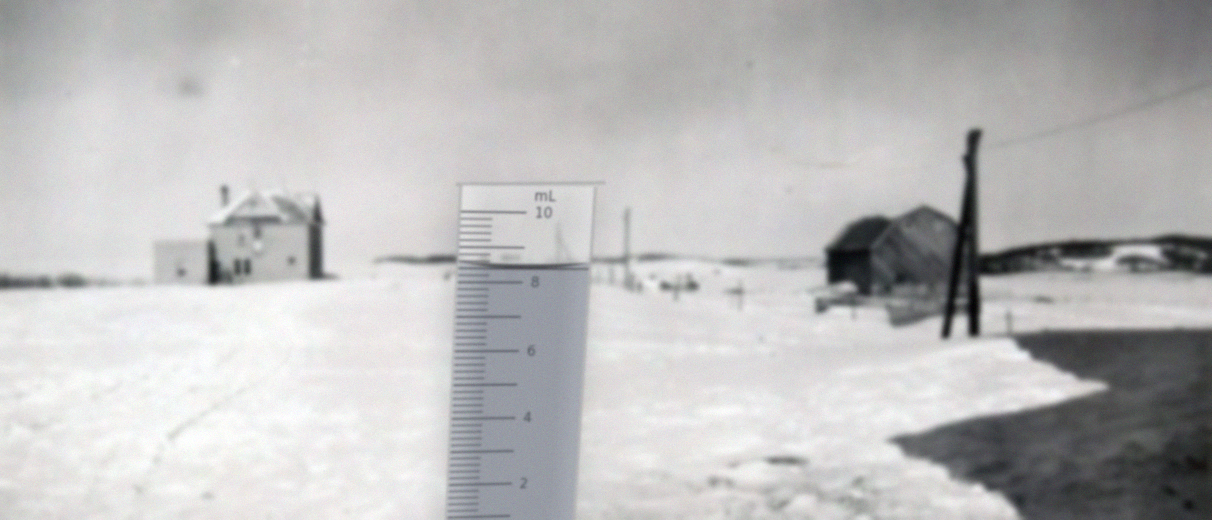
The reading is 8.4 mL
